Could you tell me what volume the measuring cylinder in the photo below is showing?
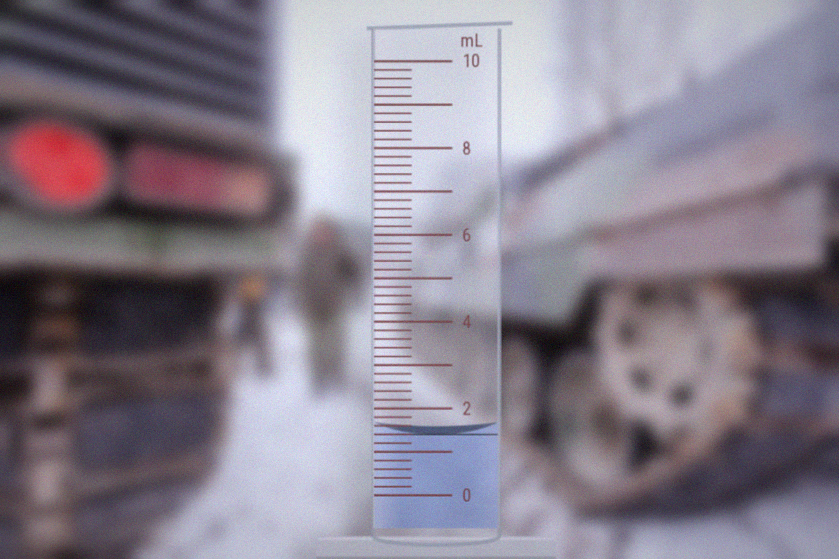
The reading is 1.4 mL
